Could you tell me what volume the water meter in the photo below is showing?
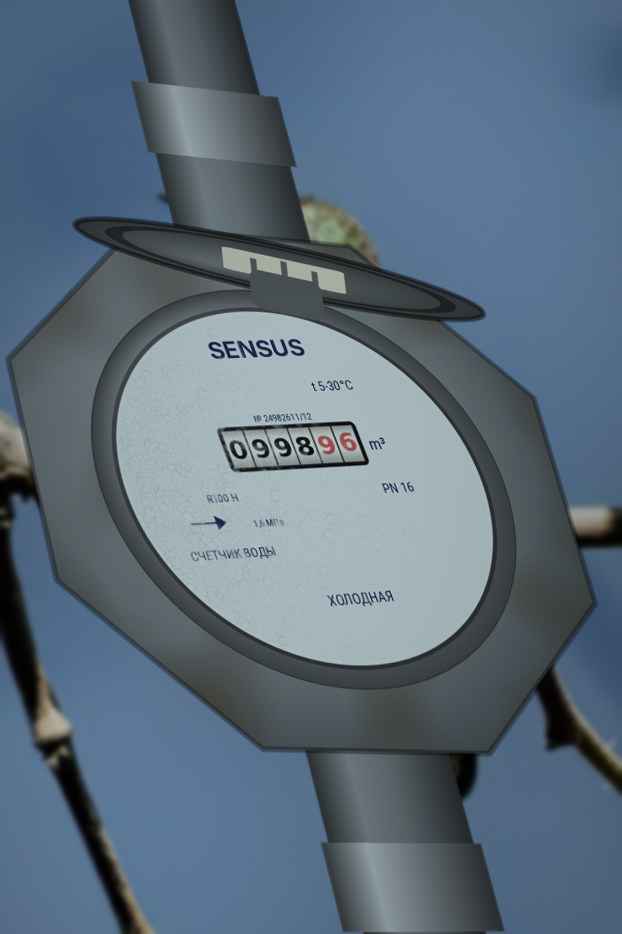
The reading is 998.96 m³
